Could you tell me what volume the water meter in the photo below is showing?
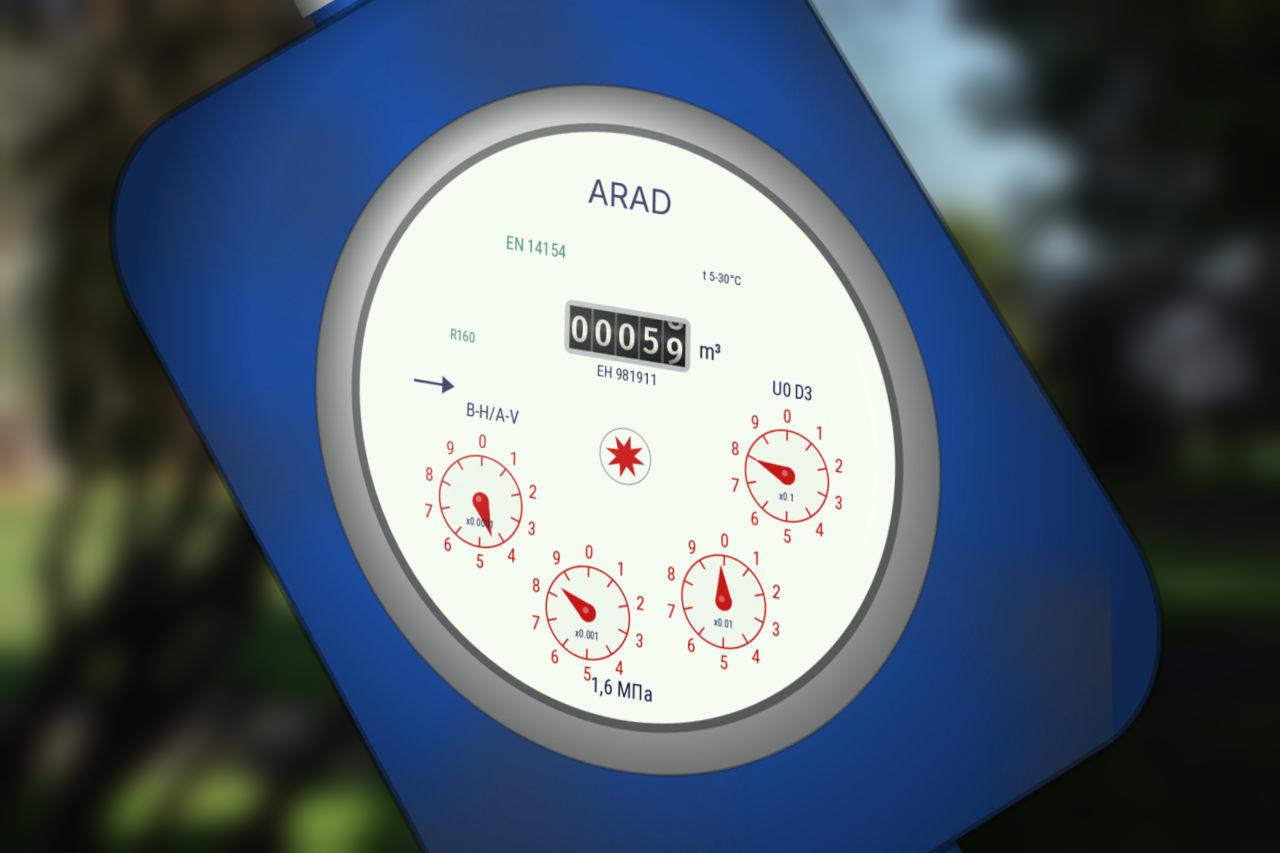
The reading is 58.7984 m³
